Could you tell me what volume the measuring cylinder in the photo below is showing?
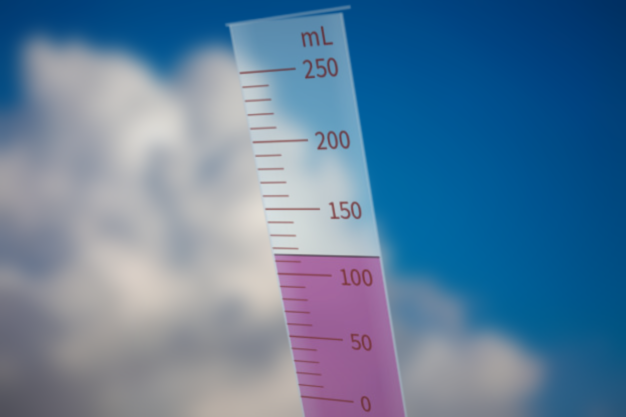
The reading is 115 mL
